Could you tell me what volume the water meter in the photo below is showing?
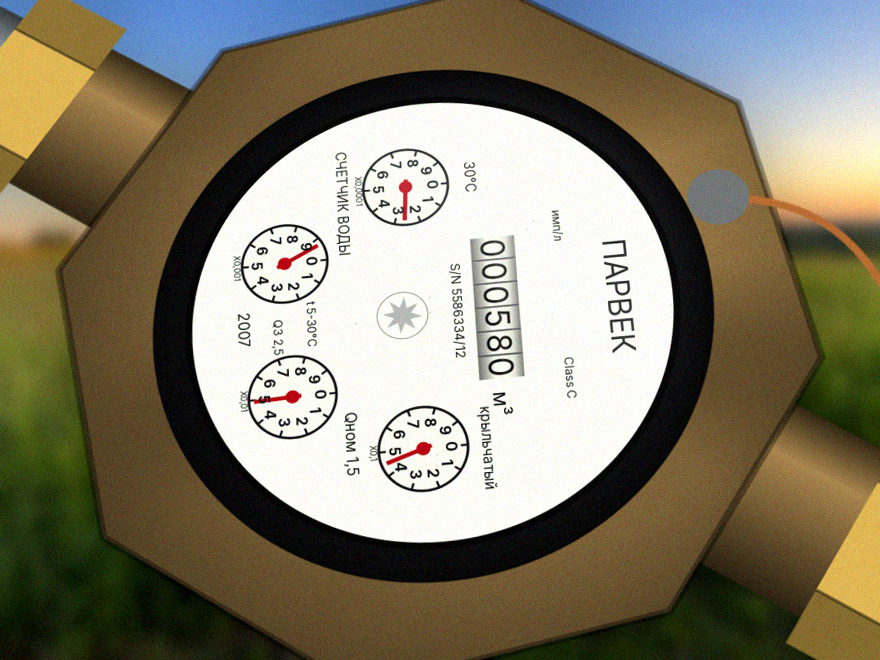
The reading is 580.4492 m³
